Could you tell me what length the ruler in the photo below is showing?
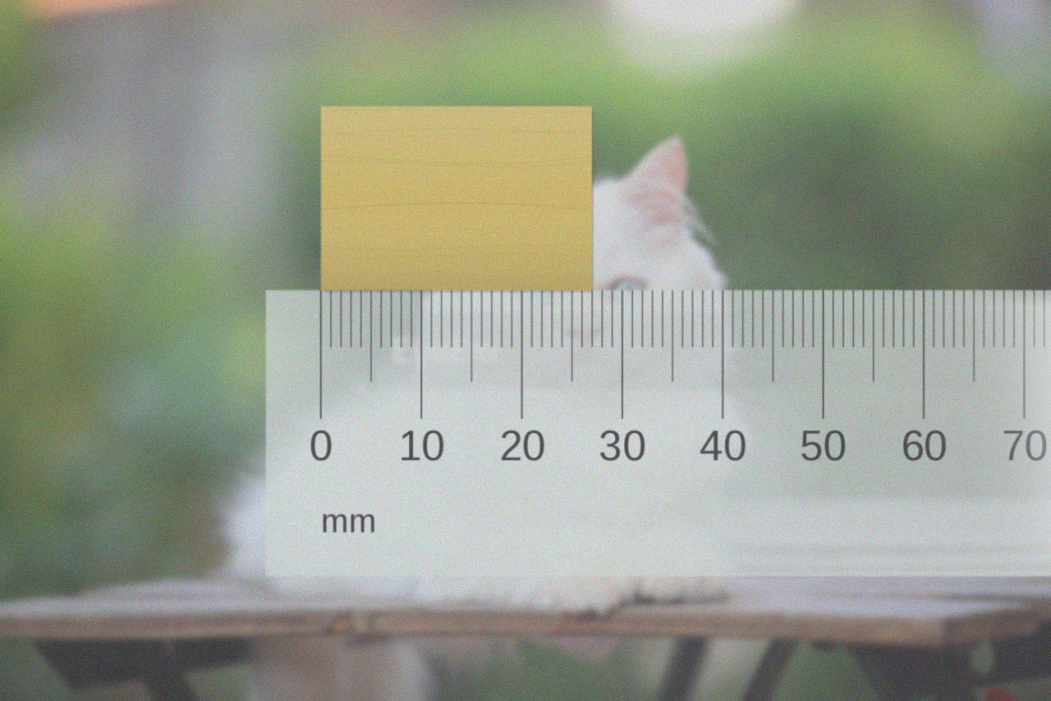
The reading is 27 mm
